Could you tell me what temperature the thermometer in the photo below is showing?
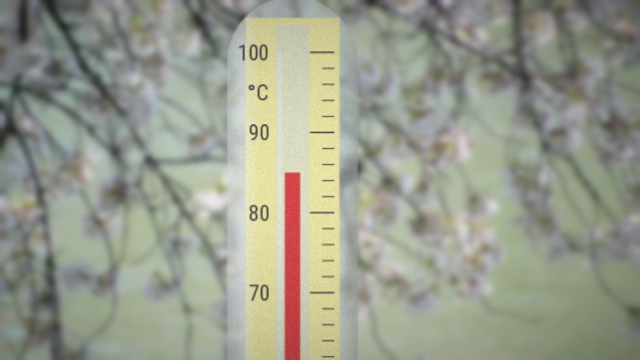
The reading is 85 °C
